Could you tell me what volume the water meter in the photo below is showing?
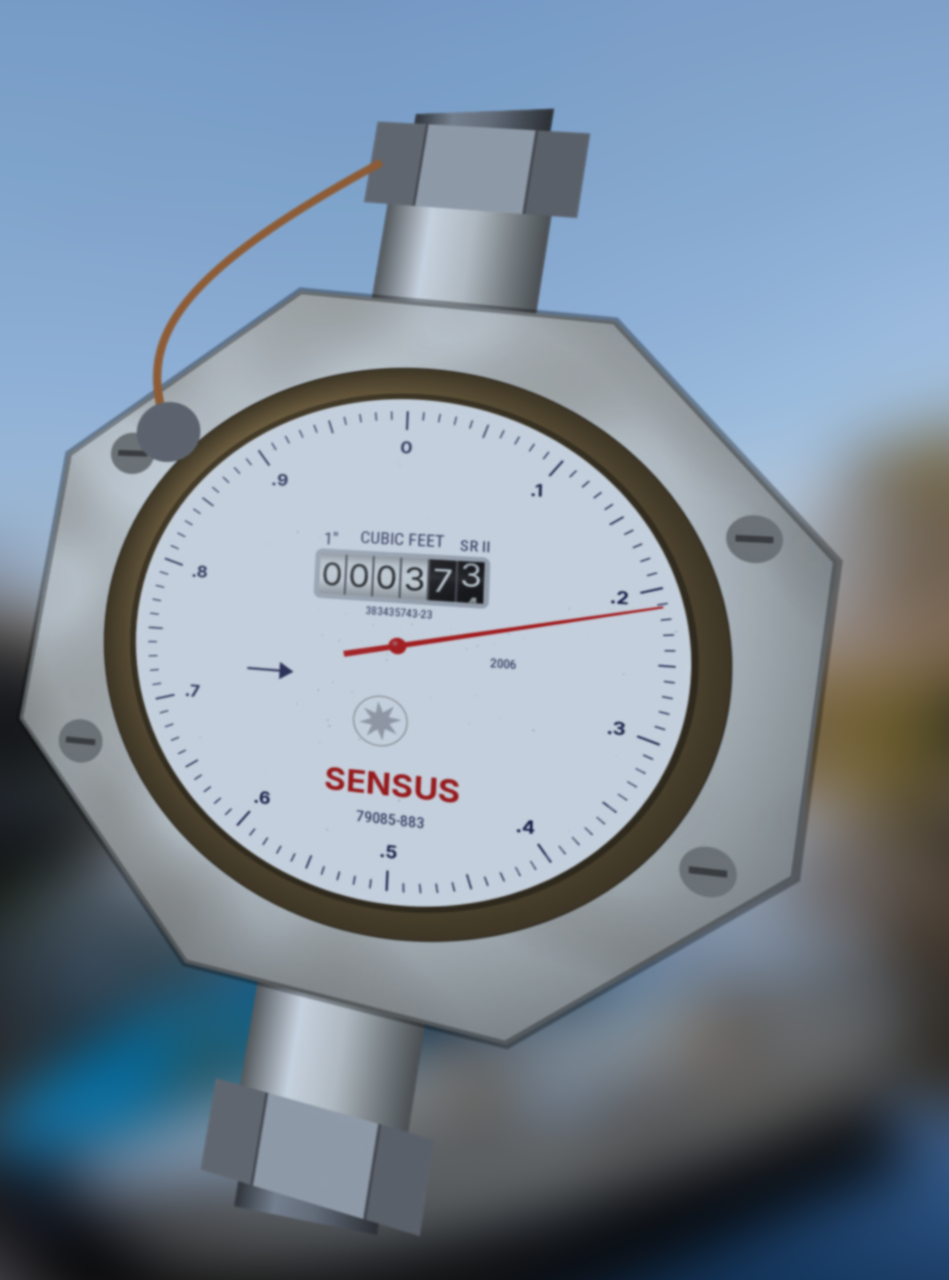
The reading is 373.21 ft³
